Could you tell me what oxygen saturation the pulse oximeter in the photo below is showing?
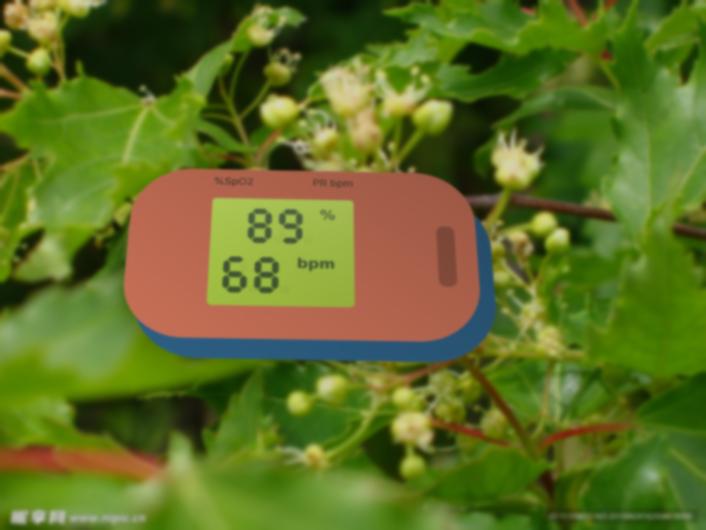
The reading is 89 %
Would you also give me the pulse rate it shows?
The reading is 68 bpm
